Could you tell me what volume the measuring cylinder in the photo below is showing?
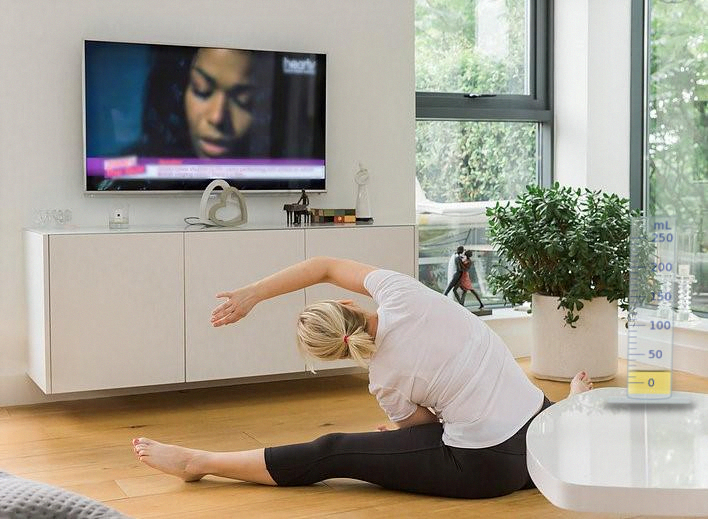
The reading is 20 mL
